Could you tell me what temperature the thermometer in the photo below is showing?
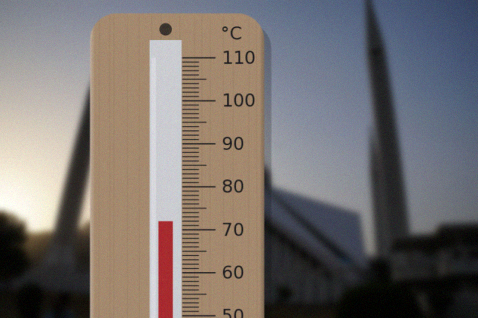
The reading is 72 °C
